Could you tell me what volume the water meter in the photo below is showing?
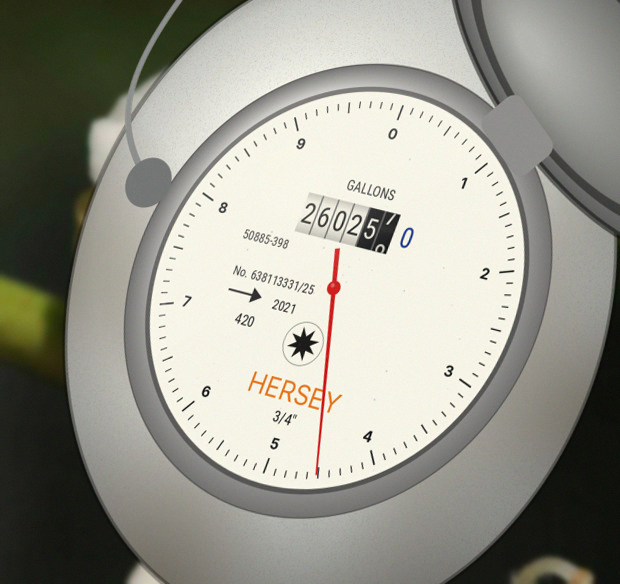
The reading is 2602574.5 gal
